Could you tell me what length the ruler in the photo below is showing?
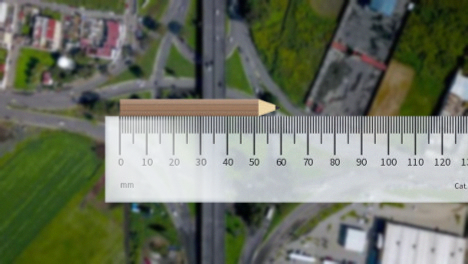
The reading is 60 mm
